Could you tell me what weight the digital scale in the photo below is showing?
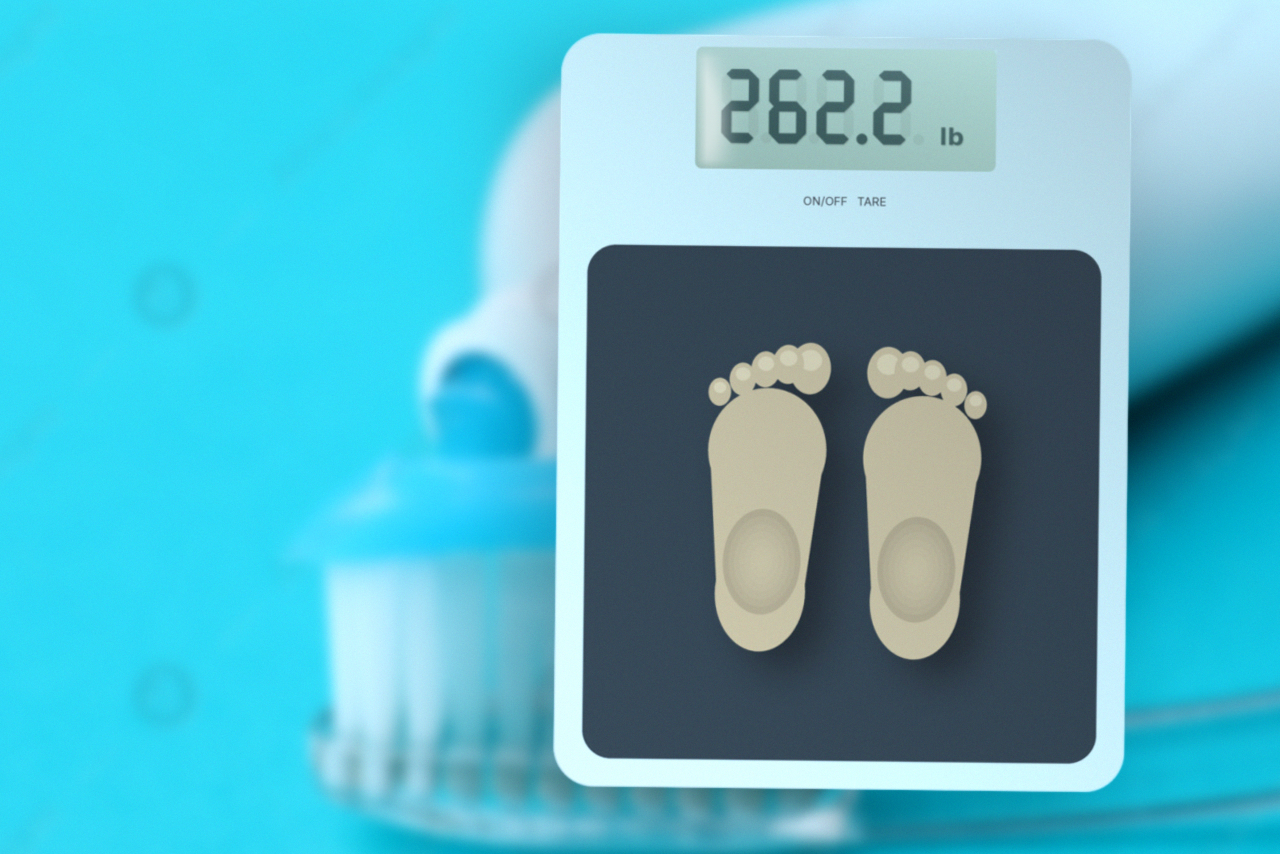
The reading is 262.2 lb
